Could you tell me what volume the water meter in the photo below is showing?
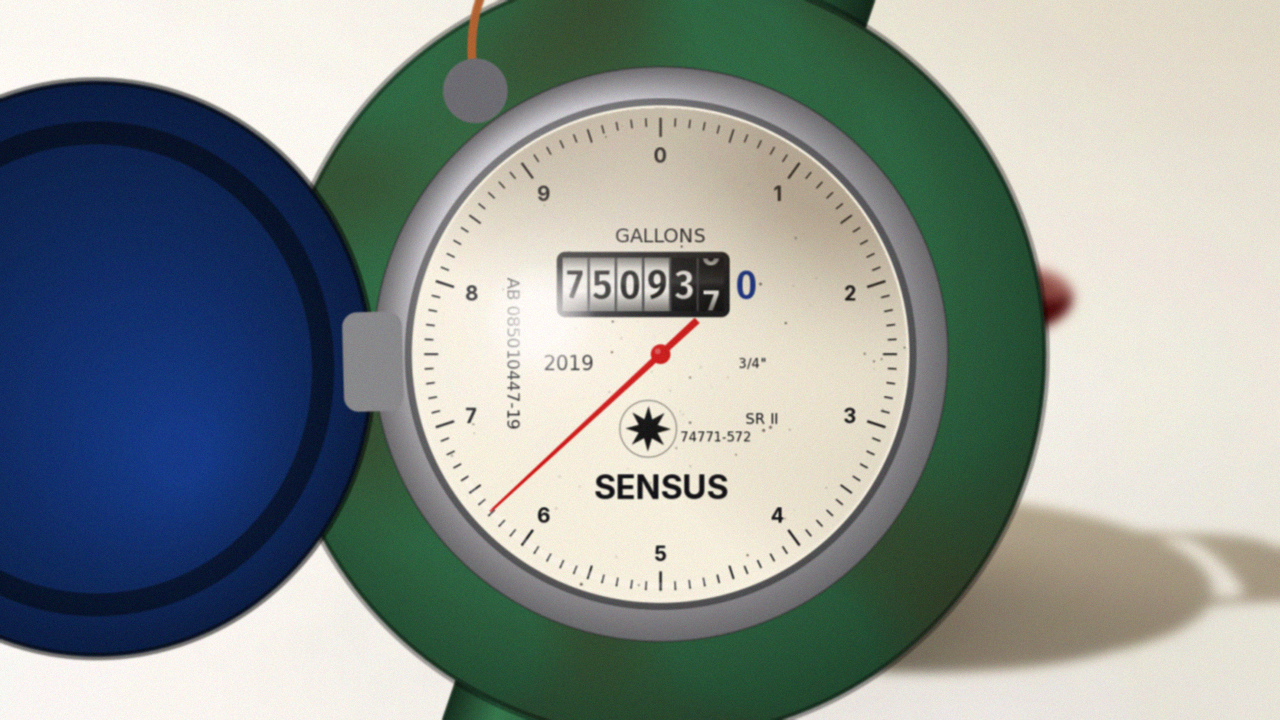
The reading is 7509366.3 gal
